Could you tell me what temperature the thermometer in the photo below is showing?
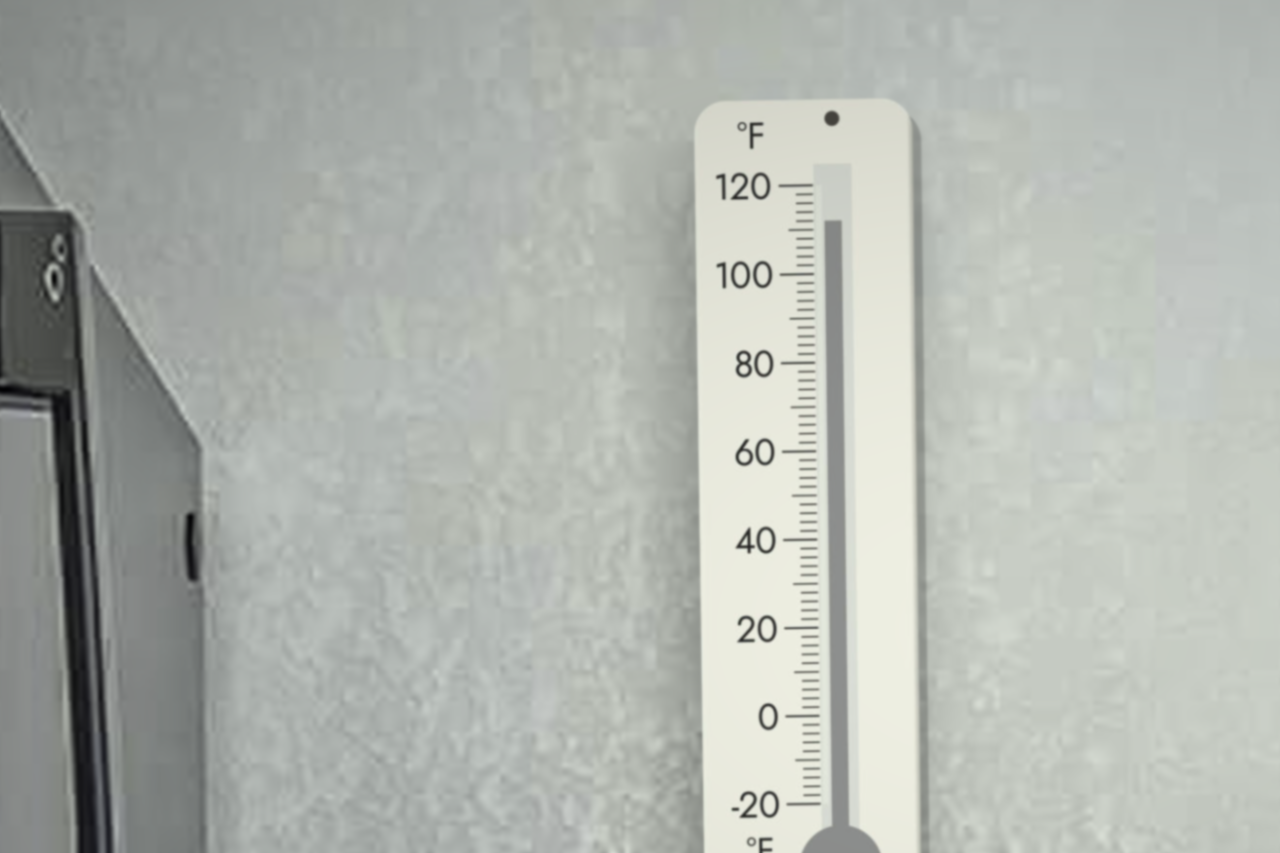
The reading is 112 °F
